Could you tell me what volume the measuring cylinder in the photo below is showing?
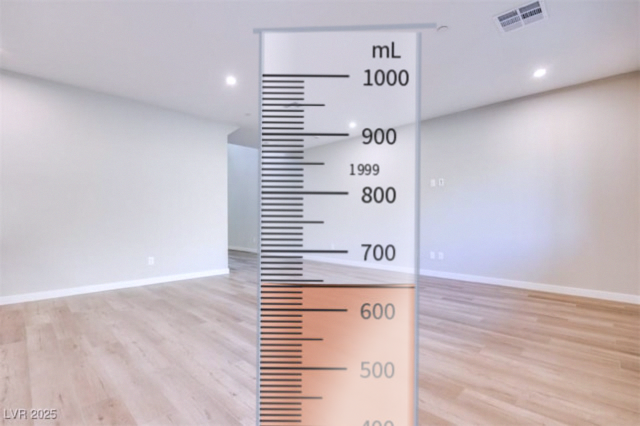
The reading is 640 mL
